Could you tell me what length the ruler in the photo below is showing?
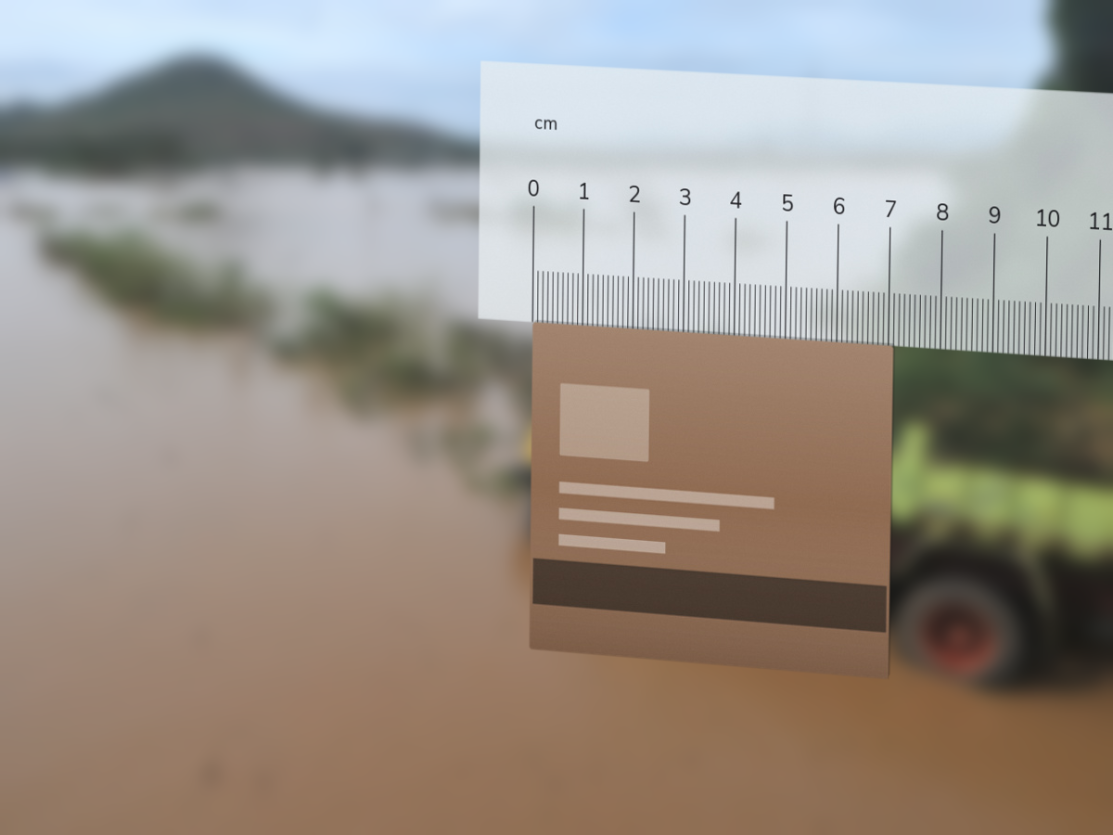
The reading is 7.1 cm
